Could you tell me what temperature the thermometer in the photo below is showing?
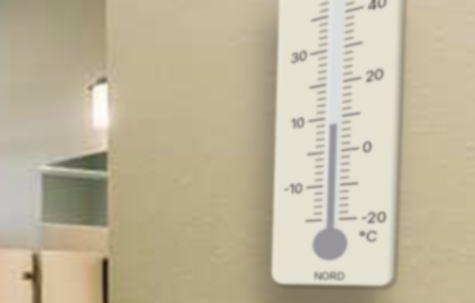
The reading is 8 °C
